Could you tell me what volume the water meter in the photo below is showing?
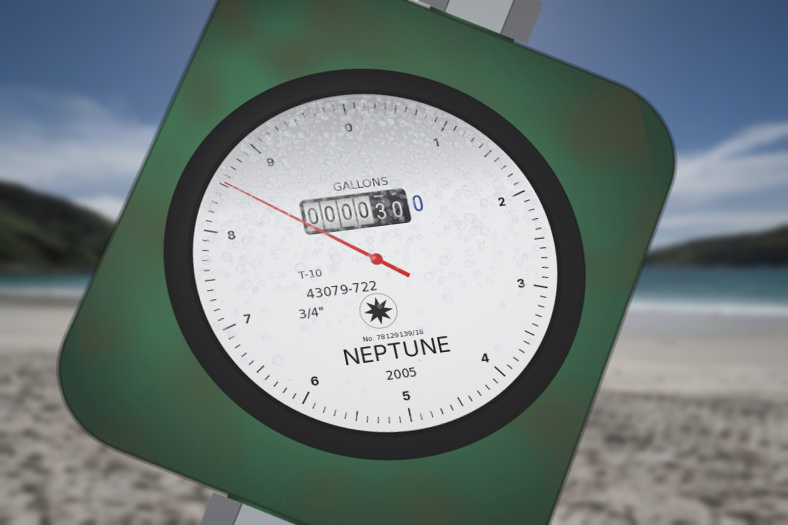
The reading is 298.5 gal
